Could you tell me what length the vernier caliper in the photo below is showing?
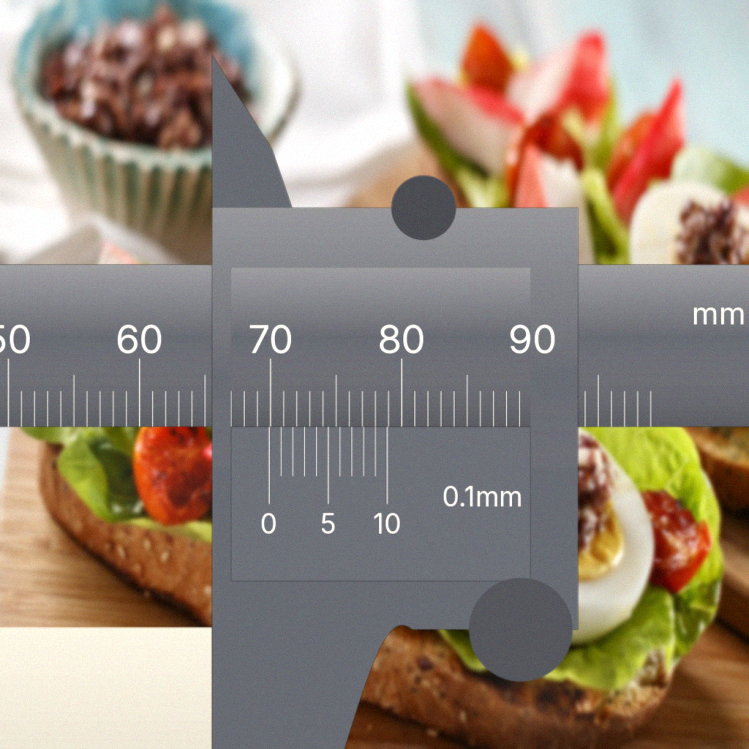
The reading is 69.9 mm
